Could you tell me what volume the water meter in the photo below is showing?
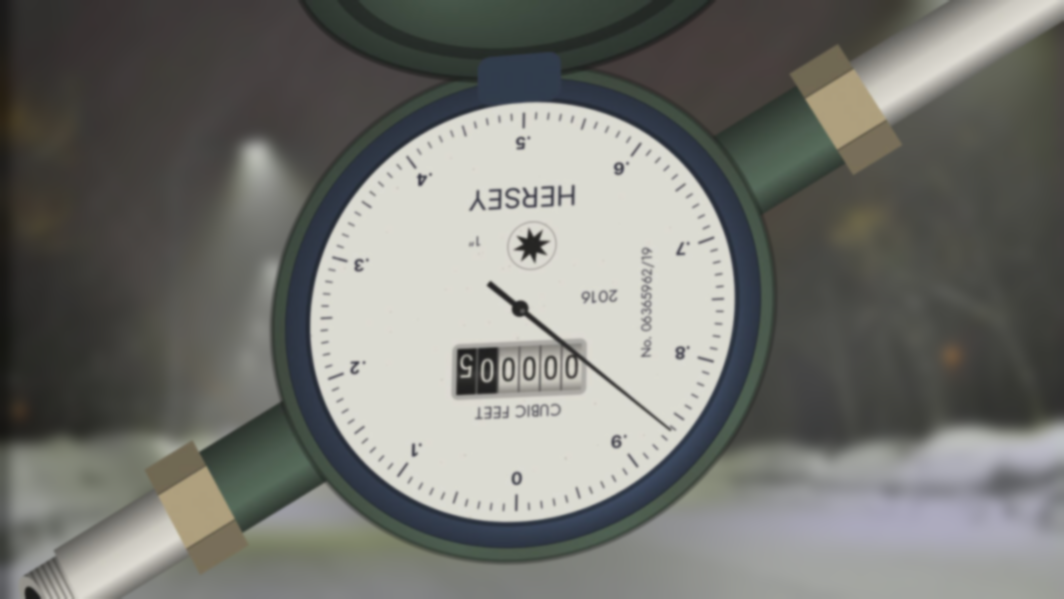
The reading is 4.86 ft³
